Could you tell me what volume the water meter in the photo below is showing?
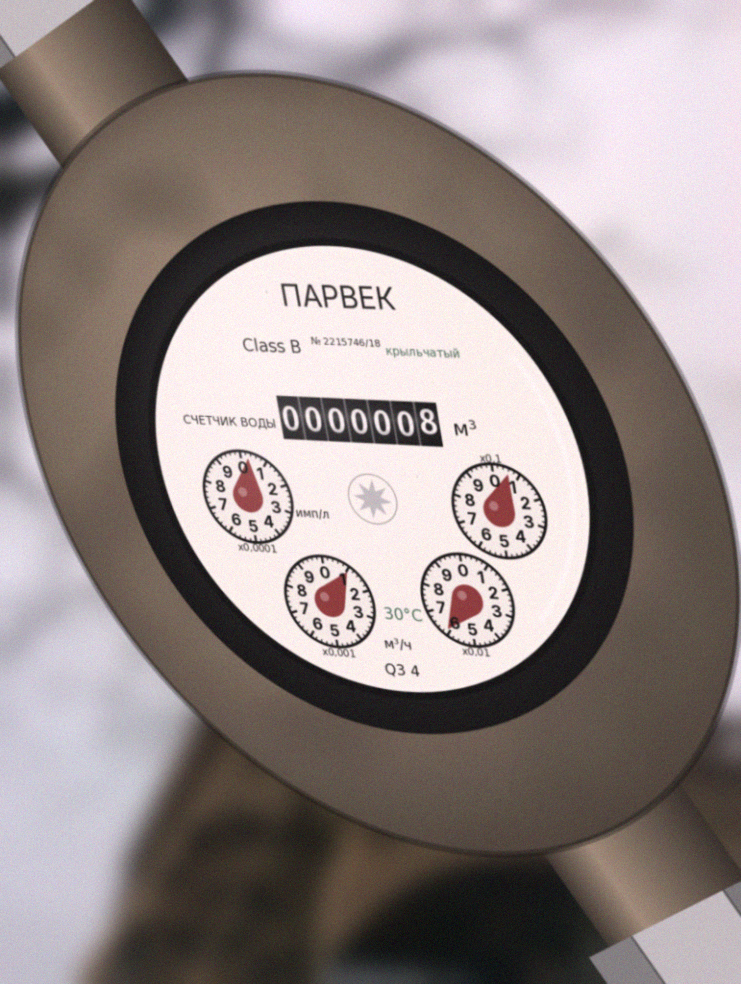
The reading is 8.0610 m³
